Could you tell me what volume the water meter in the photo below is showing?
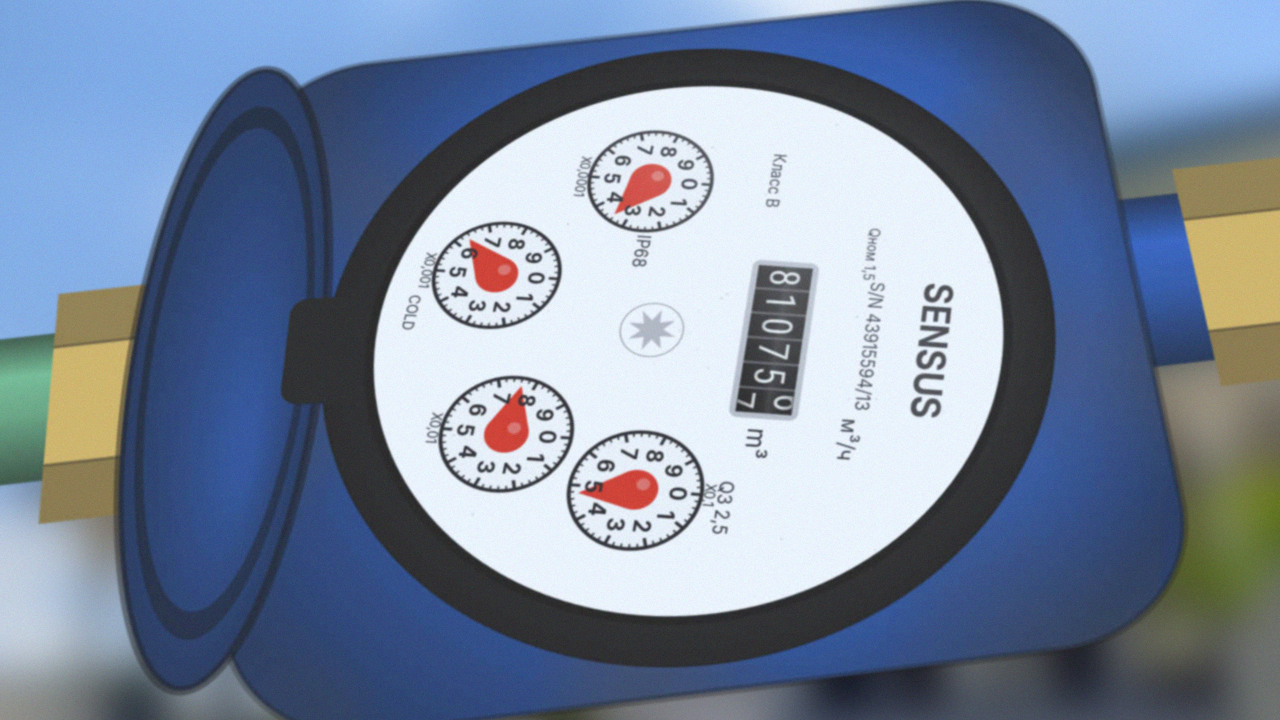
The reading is 810756.4763 m³
